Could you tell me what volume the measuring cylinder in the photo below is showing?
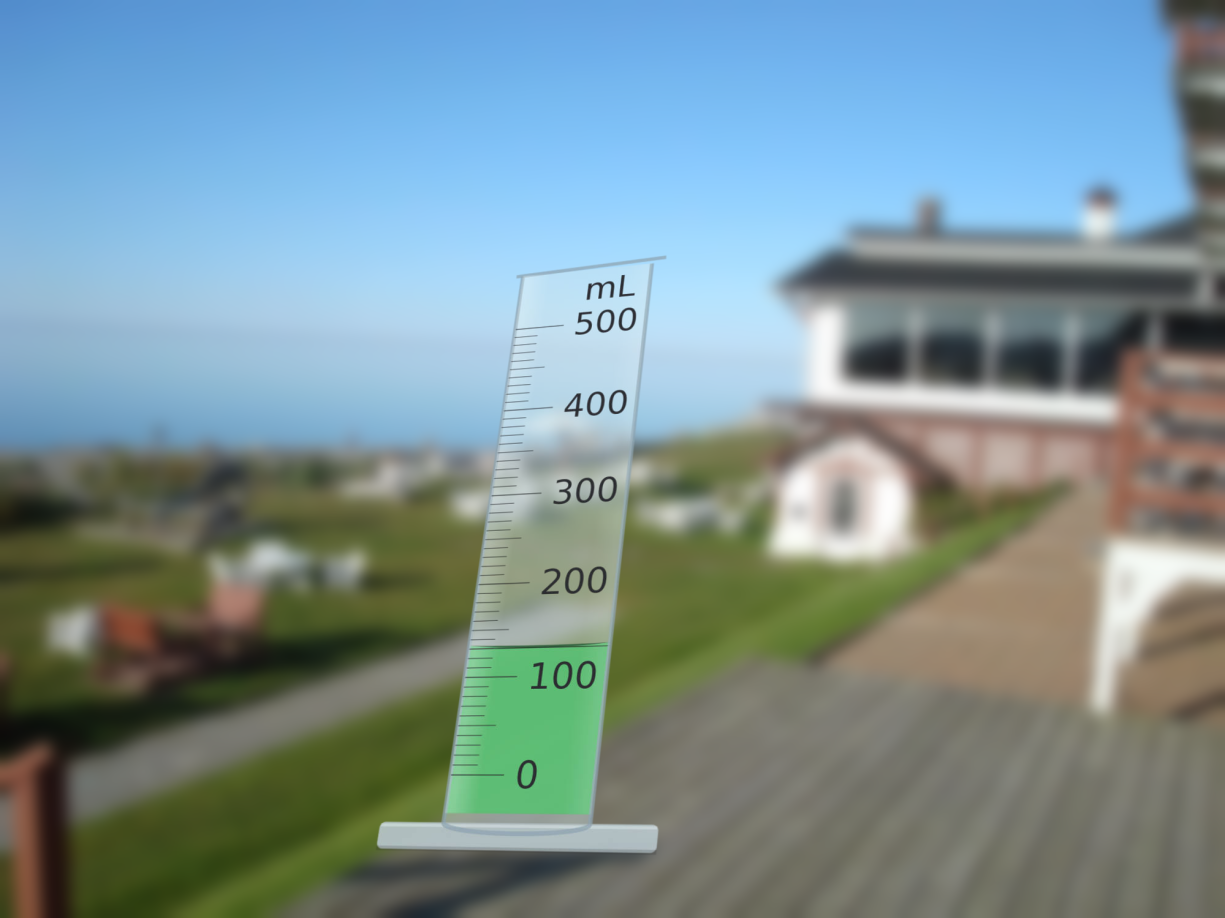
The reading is 130 mL
